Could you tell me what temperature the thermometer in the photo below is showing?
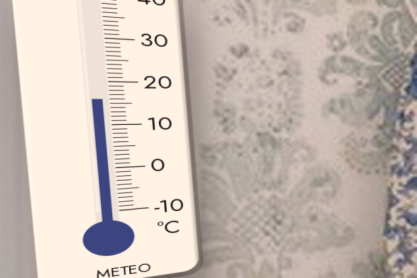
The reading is 16 °C
